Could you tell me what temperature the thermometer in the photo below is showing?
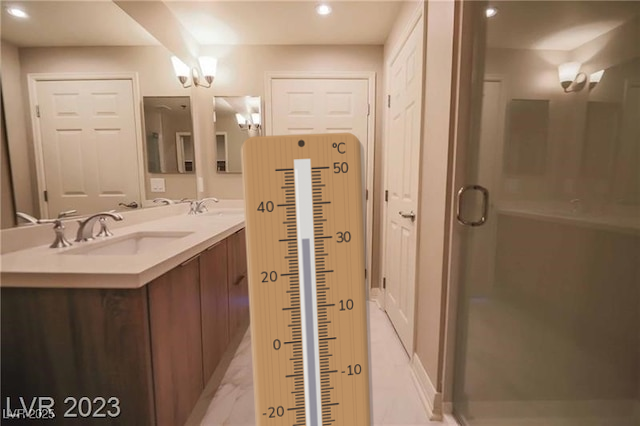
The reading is 30 °C
